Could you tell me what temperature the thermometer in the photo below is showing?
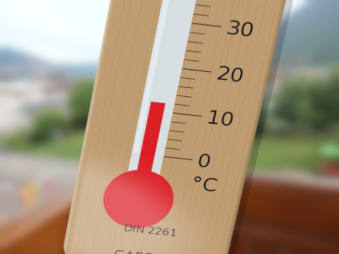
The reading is 12 °C
